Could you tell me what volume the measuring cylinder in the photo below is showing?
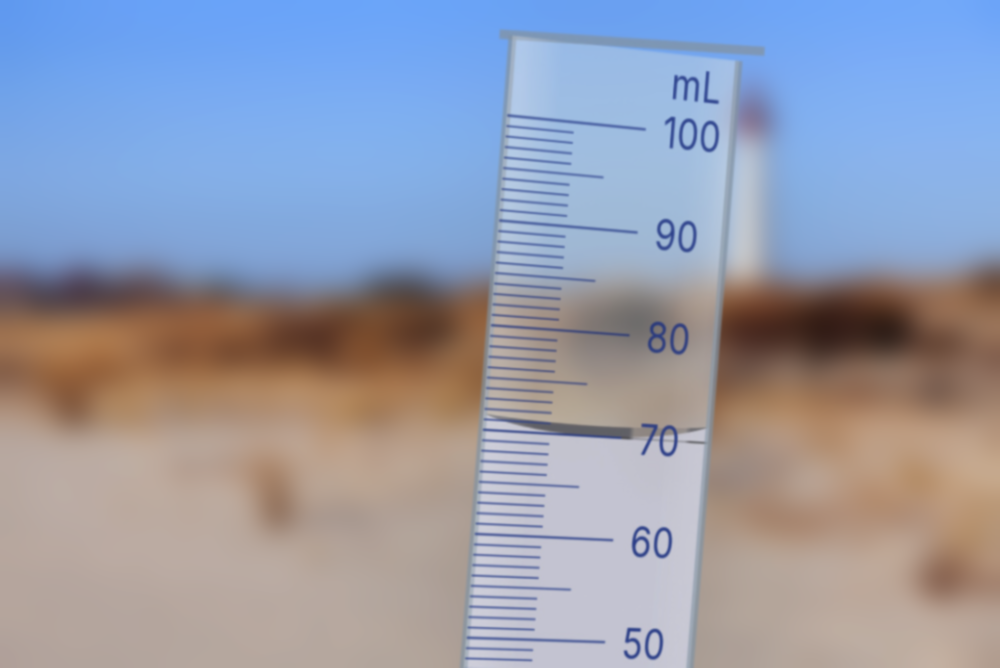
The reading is 70 mL
